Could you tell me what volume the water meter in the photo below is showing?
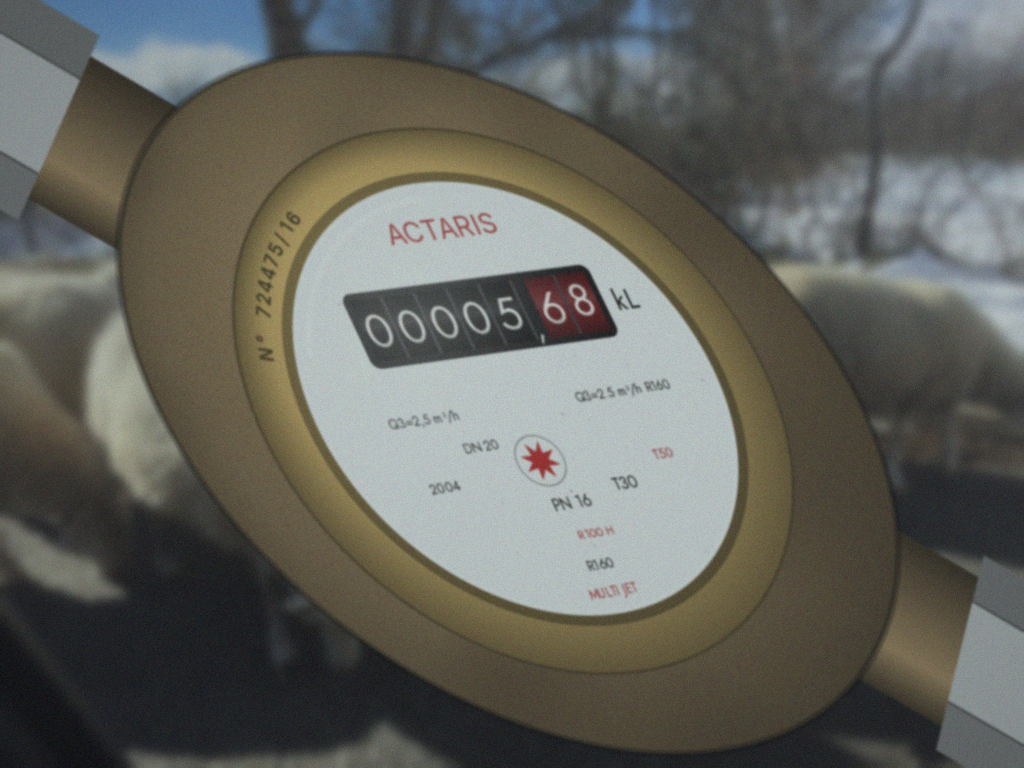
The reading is 5.68 kL
